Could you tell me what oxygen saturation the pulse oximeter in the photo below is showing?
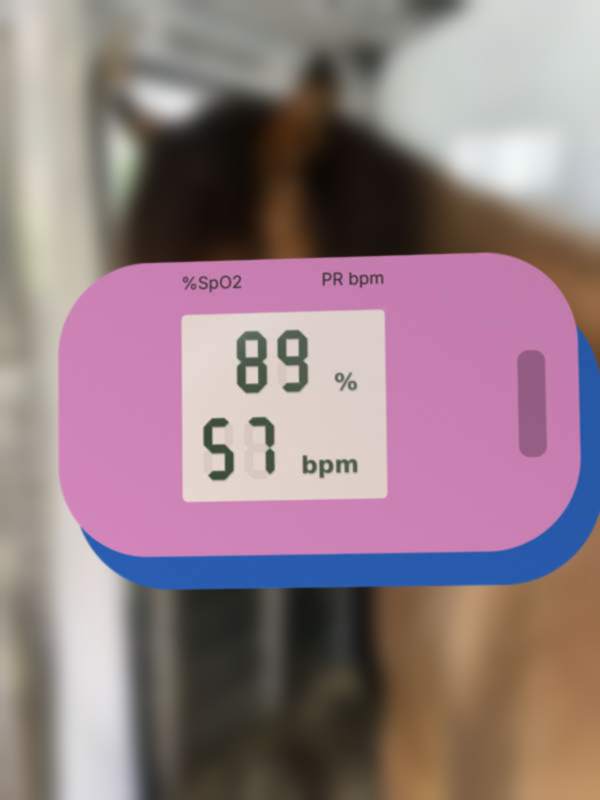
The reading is 89 %
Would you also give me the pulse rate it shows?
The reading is 57 bpm
